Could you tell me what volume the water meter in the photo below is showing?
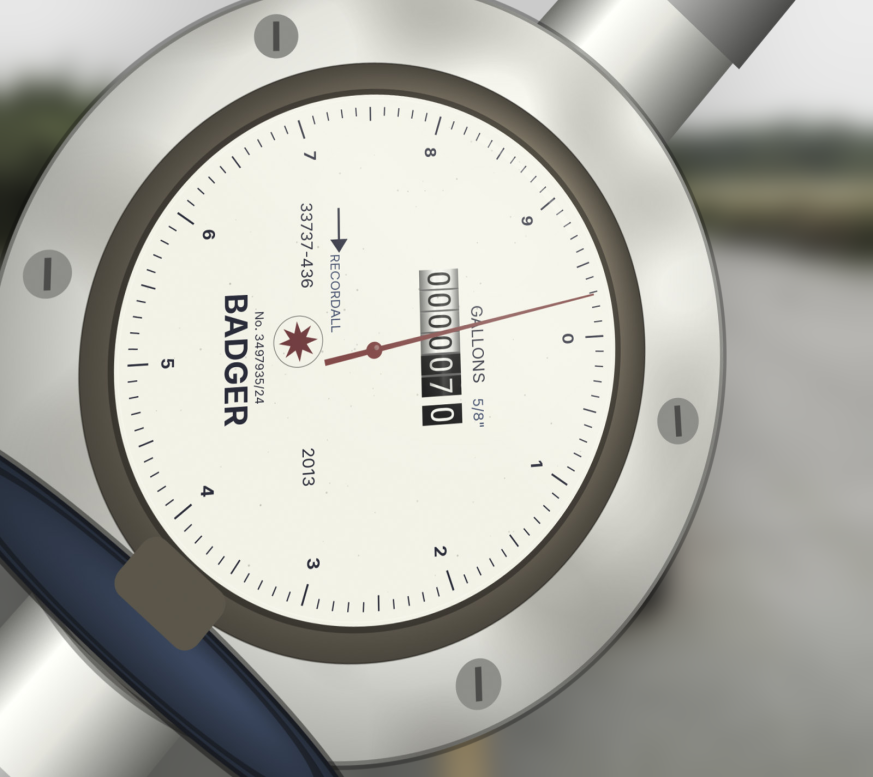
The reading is 69.7 gal
